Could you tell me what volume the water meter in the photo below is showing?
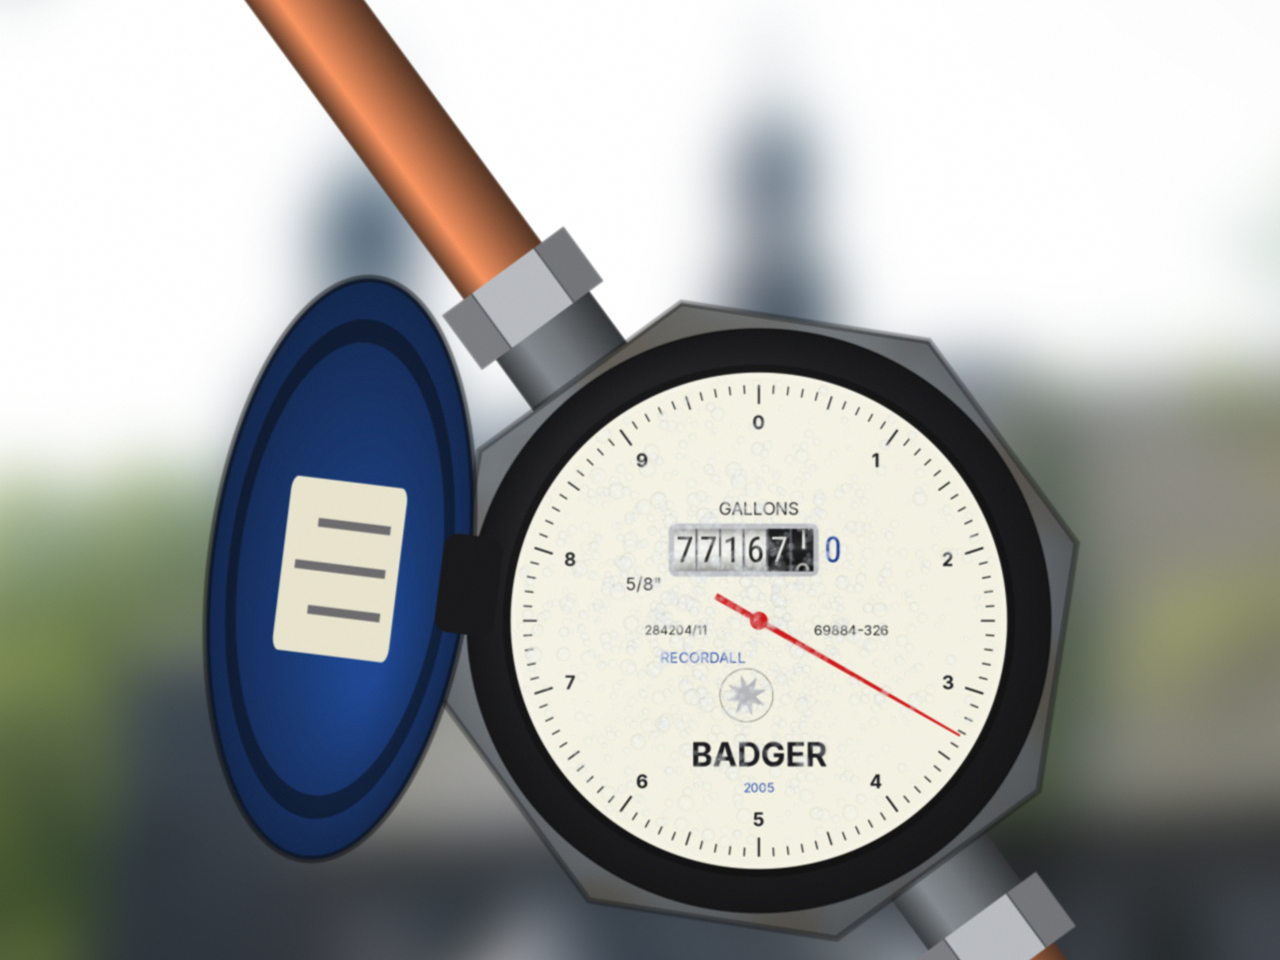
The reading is 7716713.3 gal
